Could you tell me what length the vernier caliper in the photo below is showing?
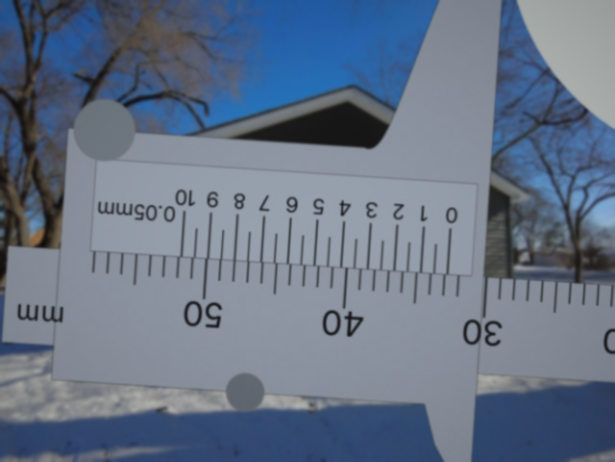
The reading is 32.8 mm
